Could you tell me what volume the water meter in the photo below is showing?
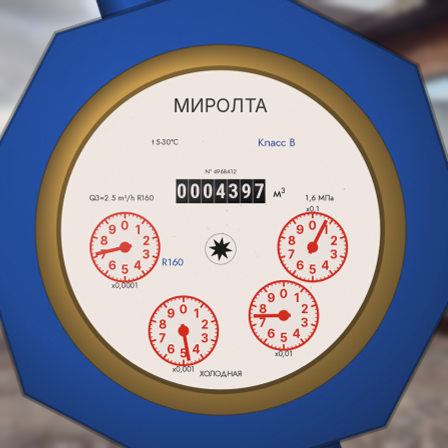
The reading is 4397.0747 m³
